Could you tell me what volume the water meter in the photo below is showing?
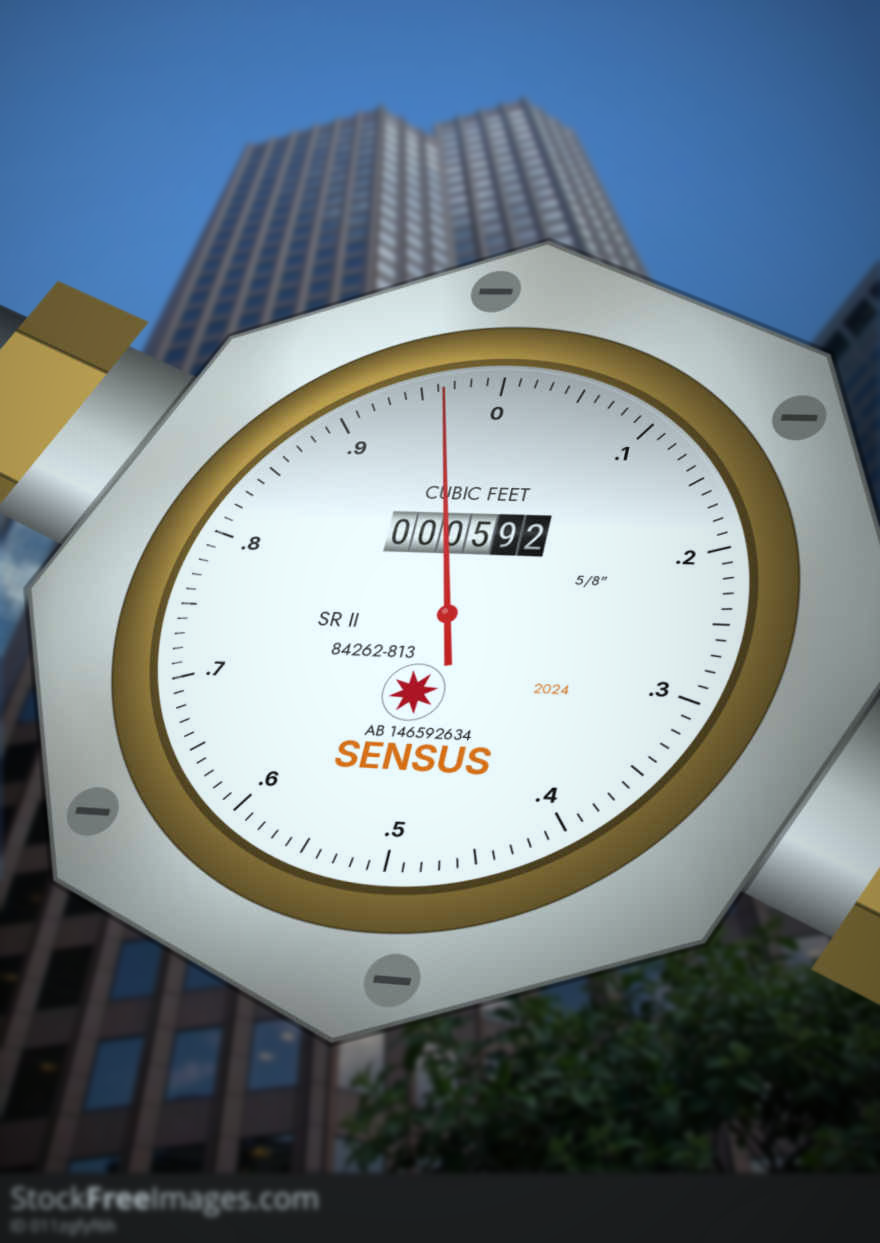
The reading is 591.96 ft³
